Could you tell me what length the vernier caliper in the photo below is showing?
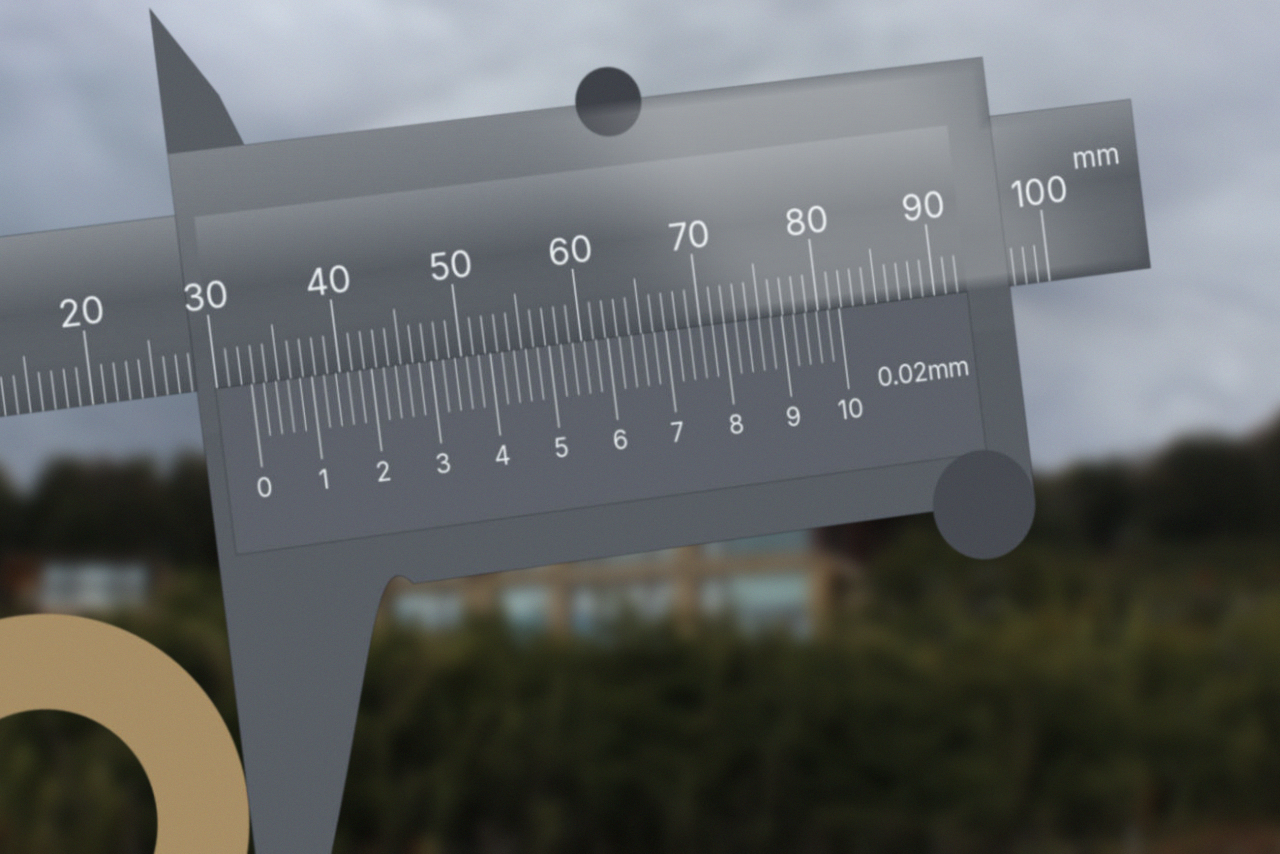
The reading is 32.8 mm
